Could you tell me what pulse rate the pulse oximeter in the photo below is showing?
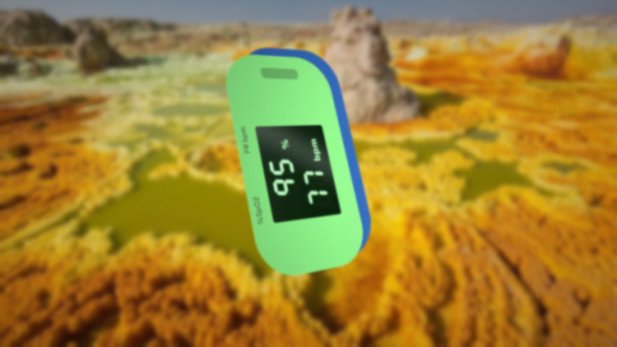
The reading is 77 bpm
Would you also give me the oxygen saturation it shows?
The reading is 95 %
